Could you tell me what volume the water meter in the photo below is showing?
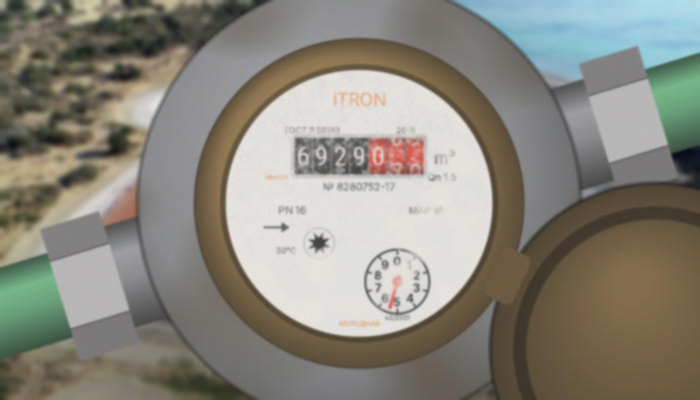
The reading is 6929.0695 m³
